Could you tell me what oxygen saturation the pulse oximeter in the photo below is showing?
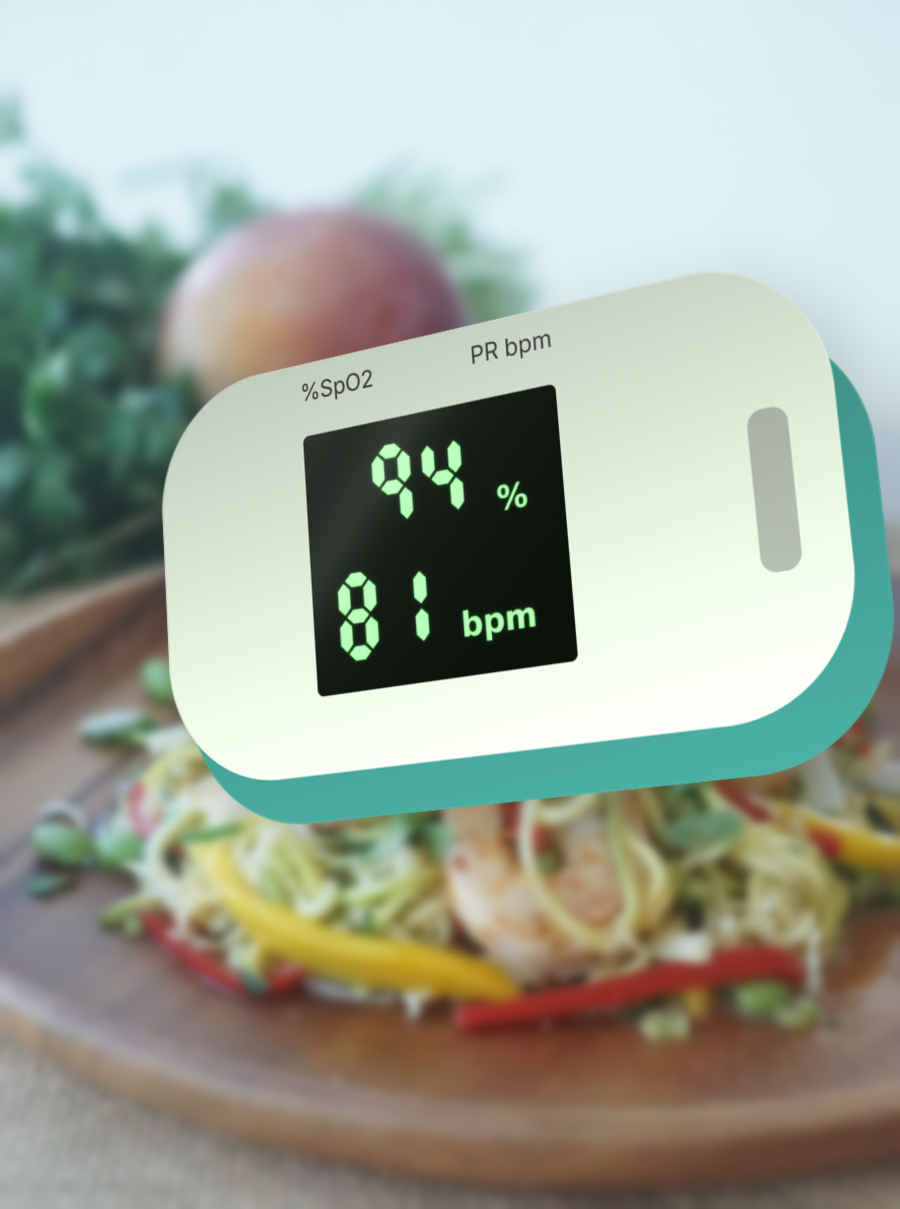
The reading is 94 %
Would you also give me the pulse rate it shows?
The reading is 81 bpm
